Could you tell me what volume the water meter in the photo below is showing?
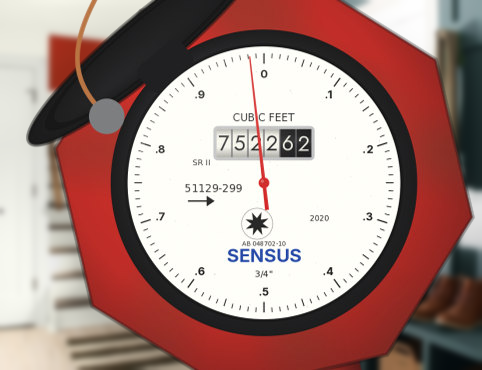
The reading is 752261.98 ft³
